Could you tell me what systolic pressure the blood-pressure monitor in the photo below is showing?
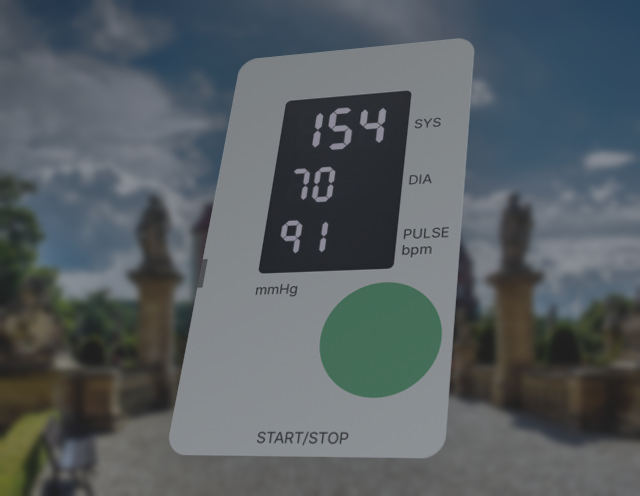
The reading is 154 mmHg
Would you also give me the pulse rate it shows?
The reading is 91 bpm
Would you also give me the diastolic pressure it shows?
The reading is 70 mmHg
